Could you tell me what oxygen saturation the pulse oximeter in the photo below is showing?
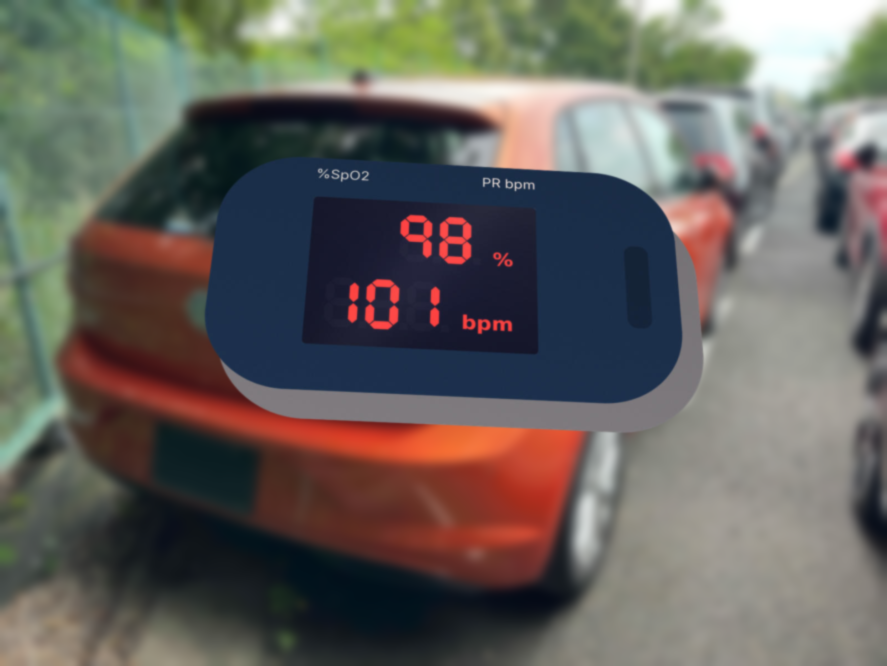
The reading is 98 %
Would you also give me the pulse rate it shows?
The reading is 101 bpm
